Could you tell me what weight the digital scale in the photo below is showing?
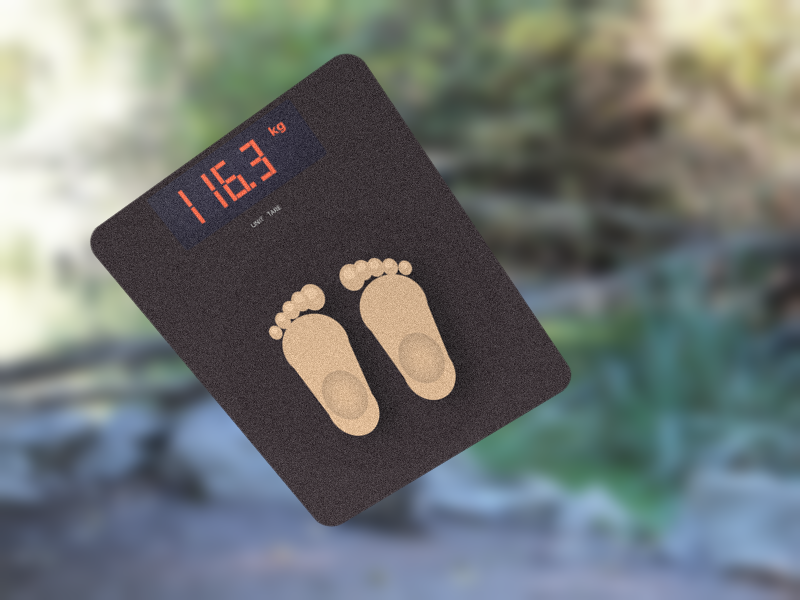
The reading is 116.3 kg
